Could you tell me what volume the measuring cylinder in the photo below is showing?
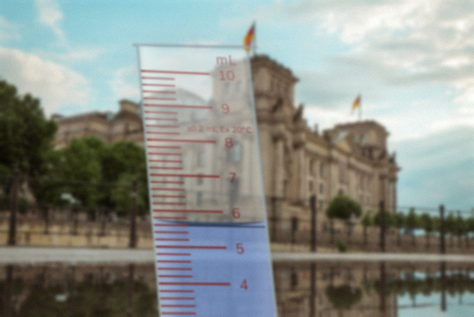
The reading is 5.6 mL
